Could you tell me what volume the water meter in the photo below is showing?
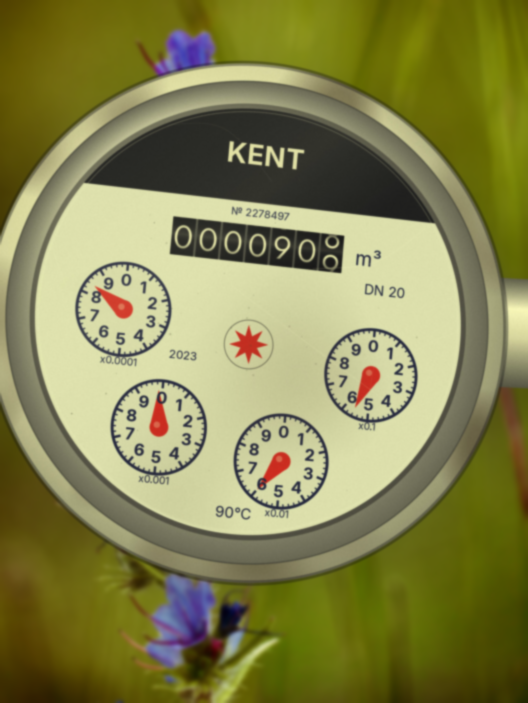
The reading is 908.5598 m³
